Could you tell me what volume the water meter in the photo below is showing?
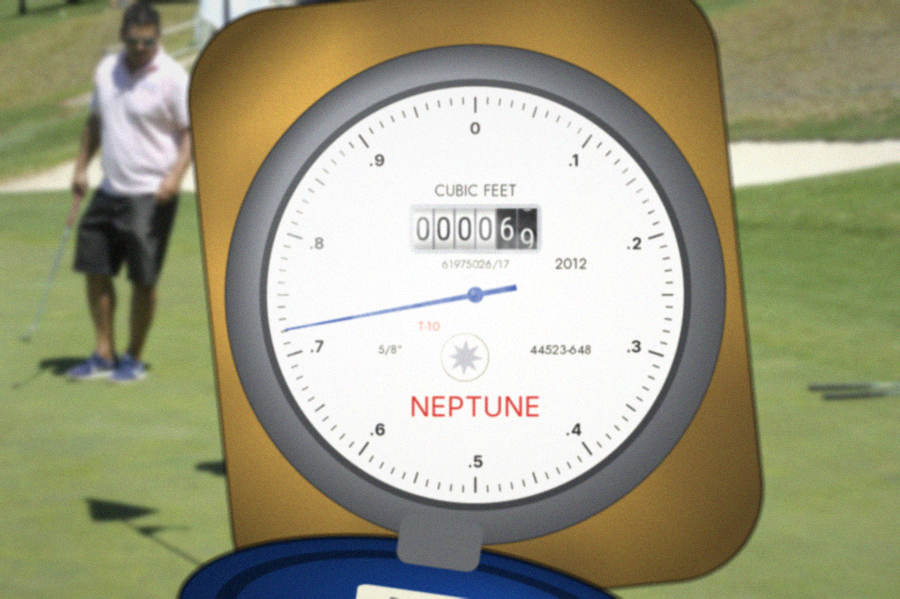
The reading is 68.72 ft³
